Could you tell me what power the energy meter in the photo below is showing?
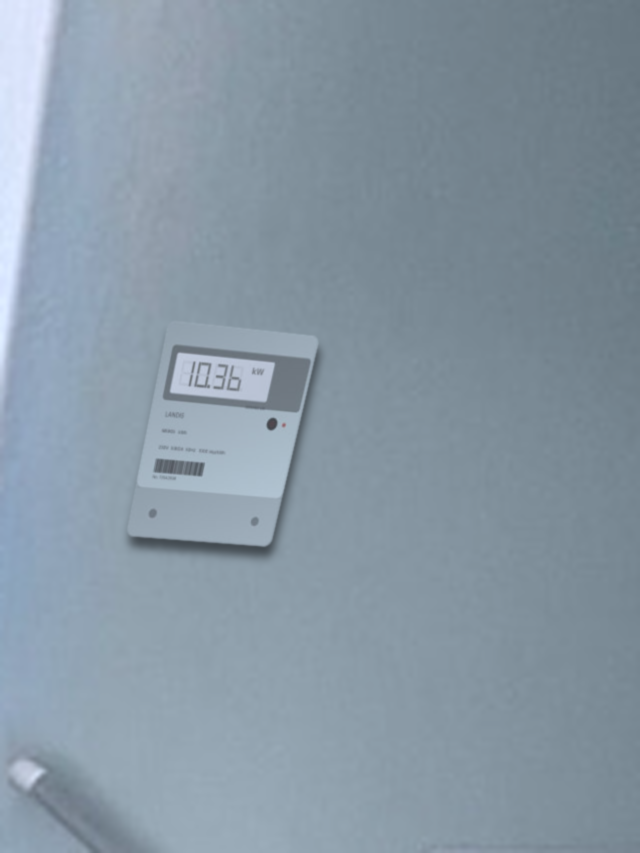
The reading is 10.36 kW
